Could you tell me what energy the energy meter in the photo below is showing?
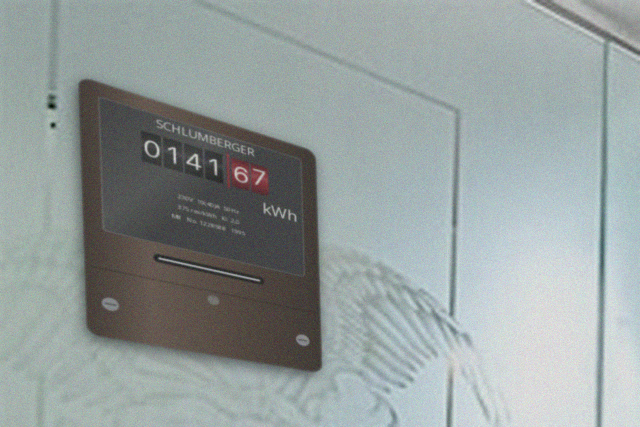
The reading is 141.67 kWh
